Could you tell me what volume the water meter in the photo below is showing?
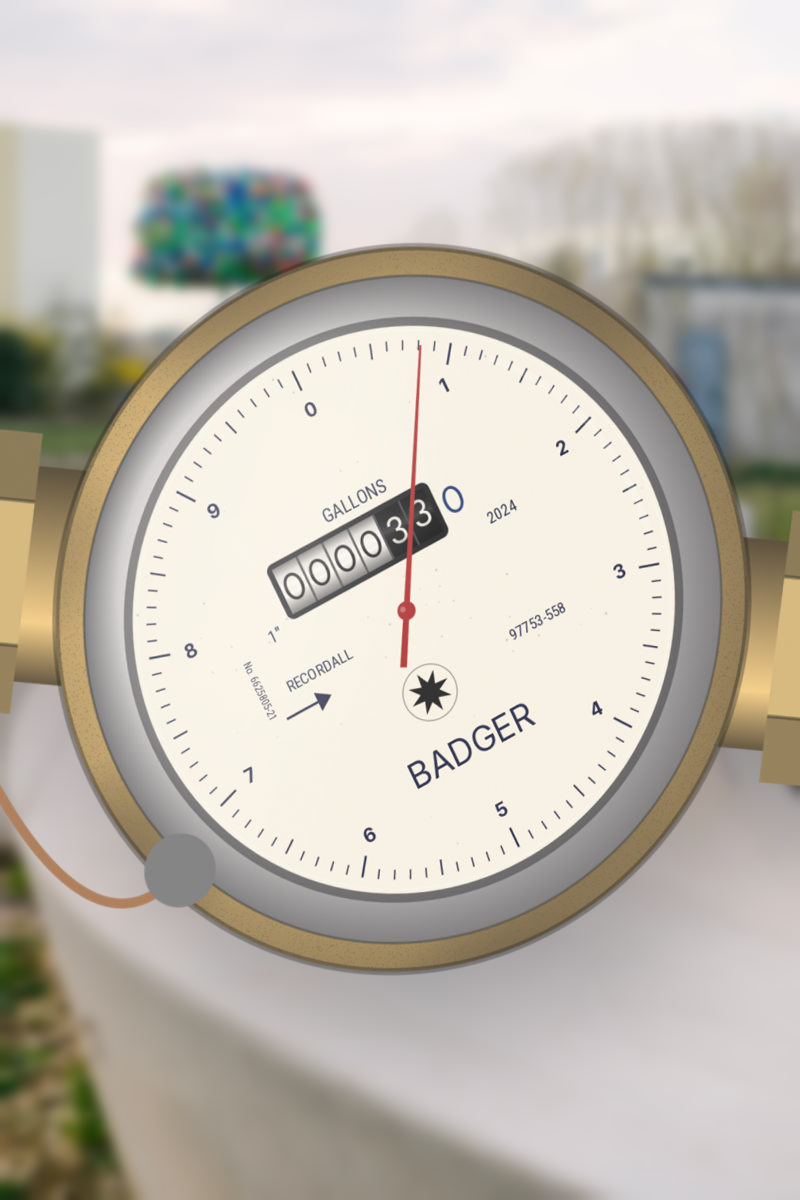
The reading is 330.8 gal
